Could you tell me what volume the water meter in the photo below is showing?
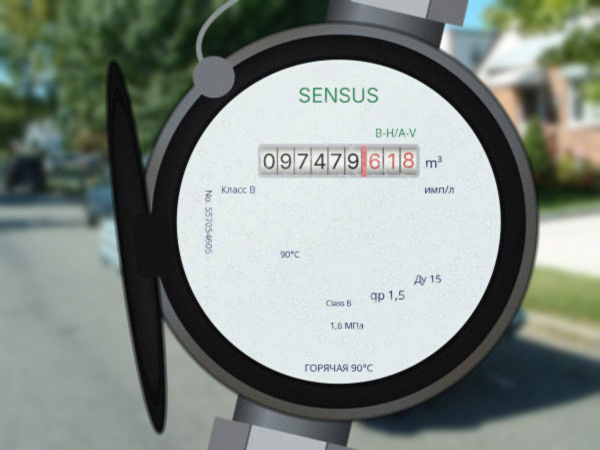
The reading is 97479.618 m³
